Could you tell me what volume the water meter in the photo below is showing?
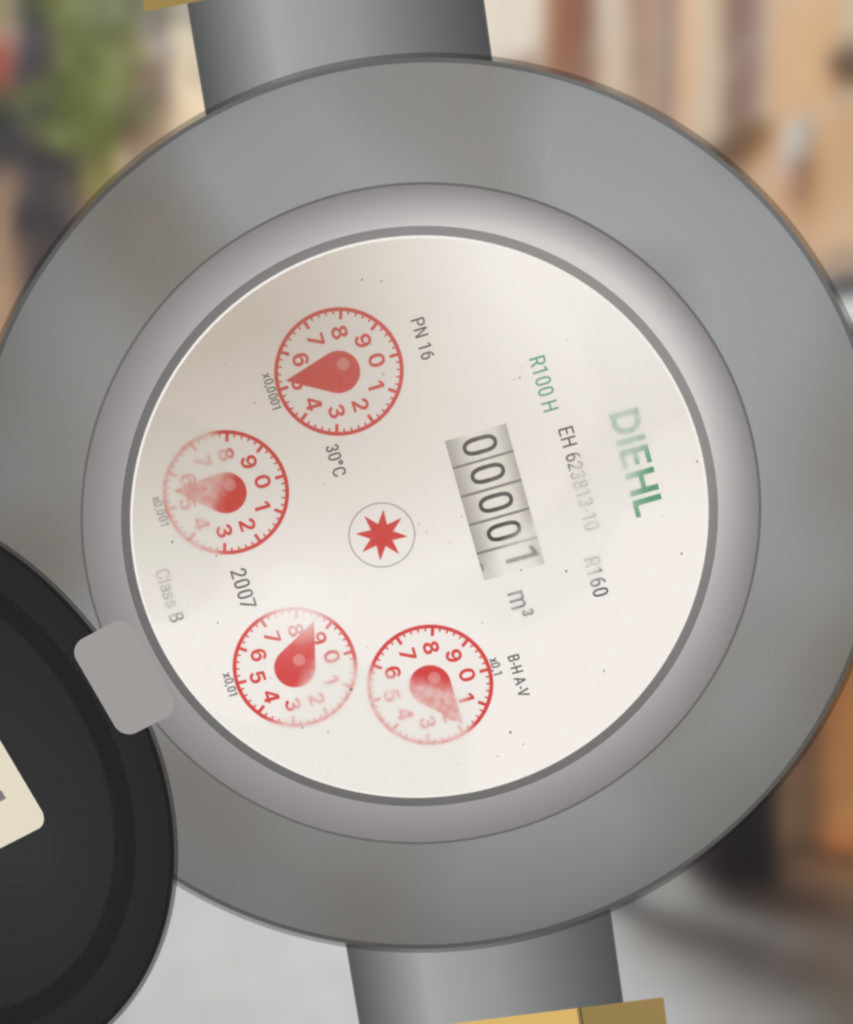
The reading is 1.1855 m³
